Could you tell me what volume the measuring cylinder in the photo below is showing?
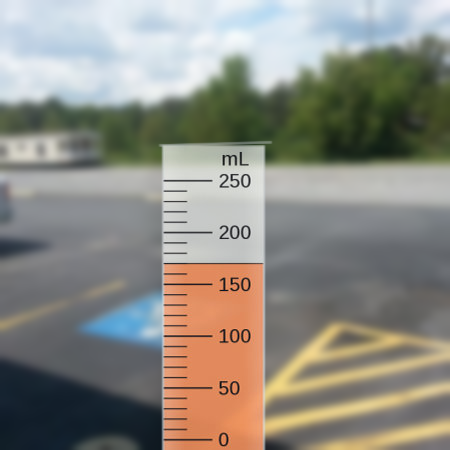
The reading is 170 mL
